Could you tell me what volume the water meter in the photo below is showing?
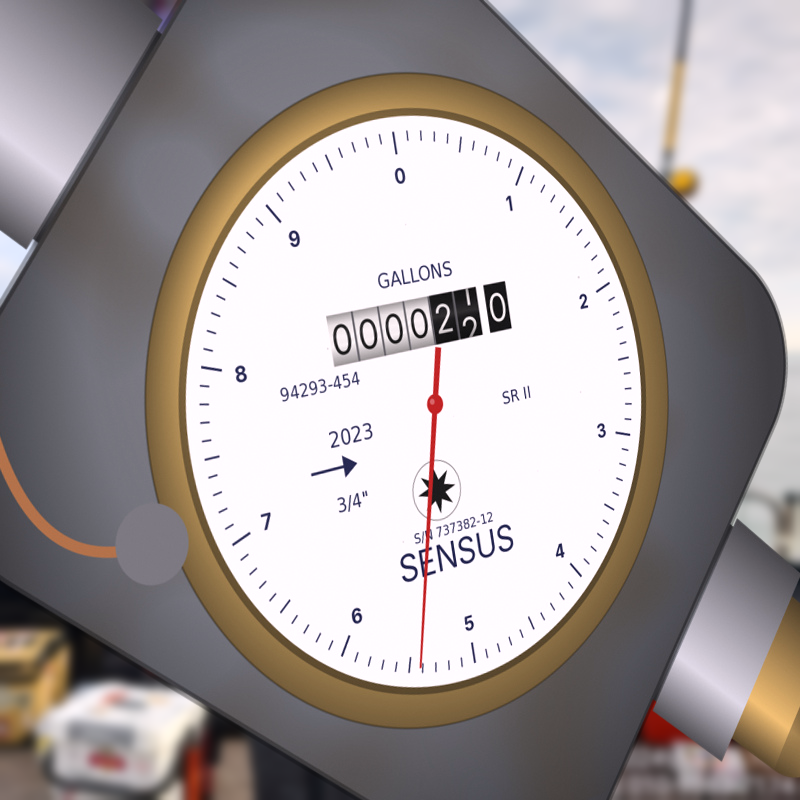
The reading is 215.4 gal
